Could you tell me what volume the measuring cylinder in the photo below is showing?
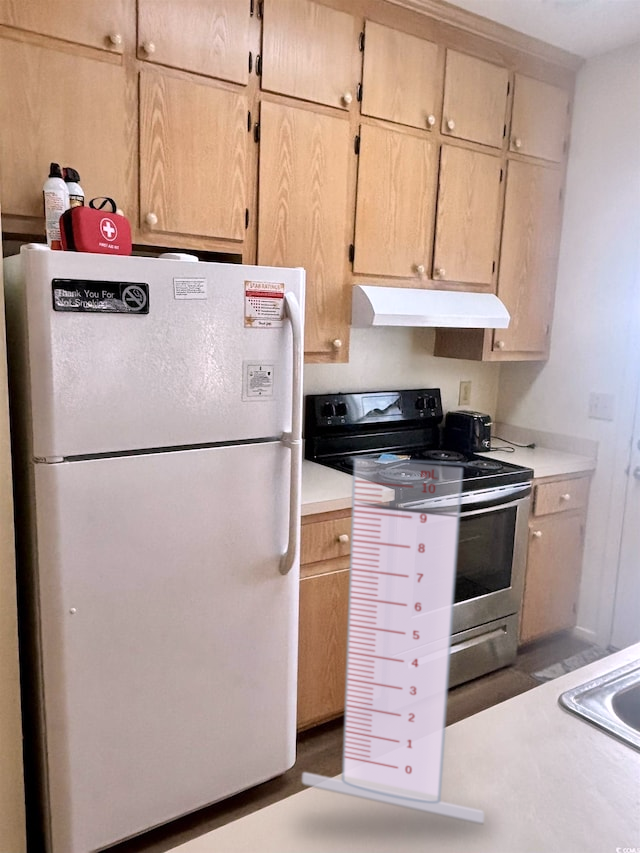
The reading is 9.2 mL
